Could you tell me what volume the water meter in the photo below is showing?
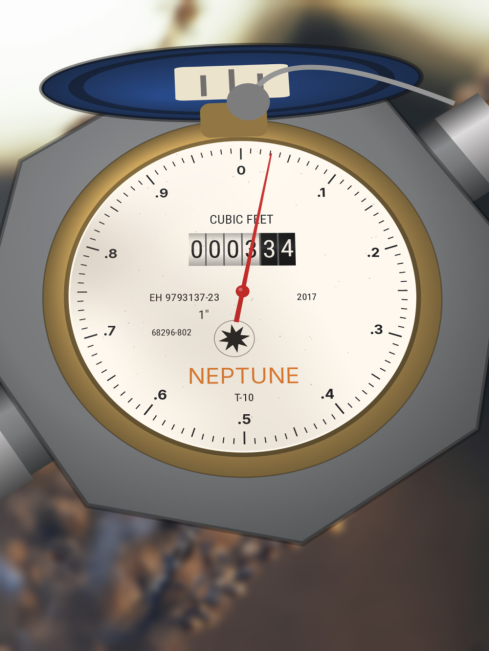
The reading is 334.03 ft³
